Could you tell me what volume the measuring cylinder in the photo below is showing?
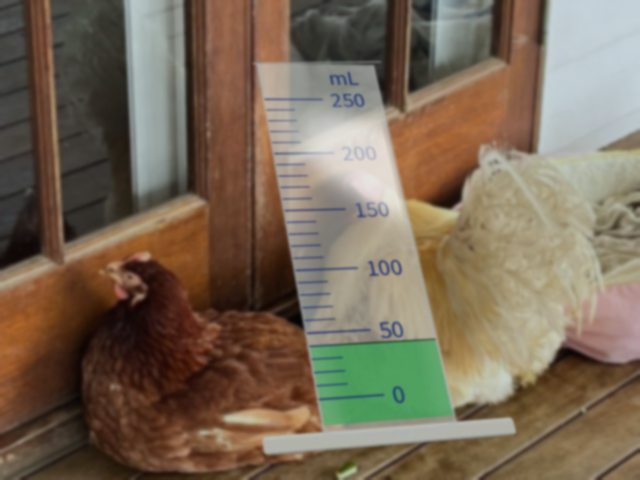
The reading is 40 mL
